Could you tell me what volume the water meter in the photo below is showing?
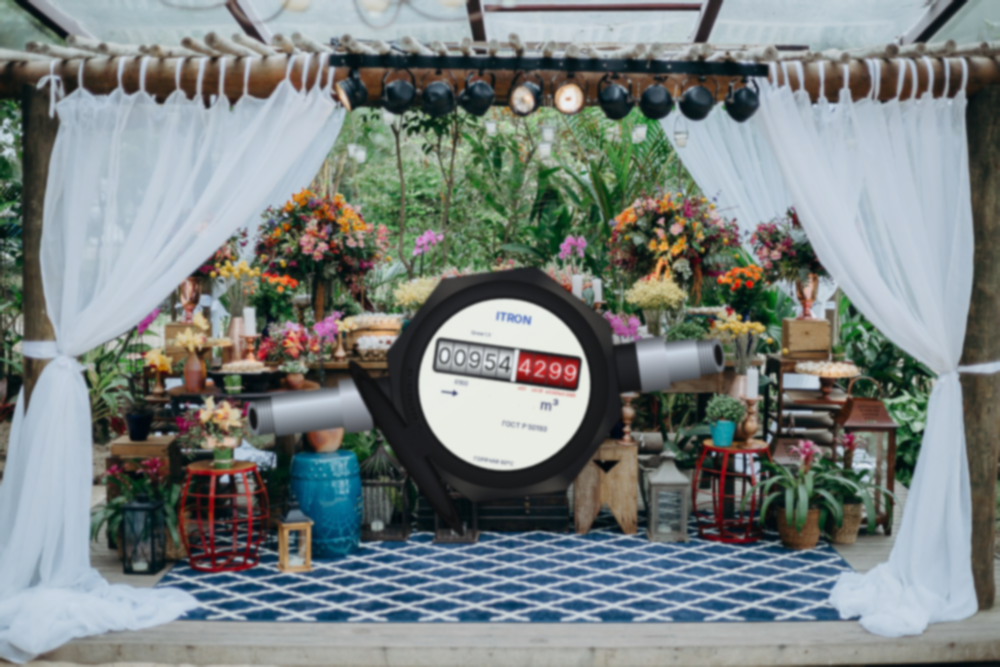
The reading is 954.4299 m³
